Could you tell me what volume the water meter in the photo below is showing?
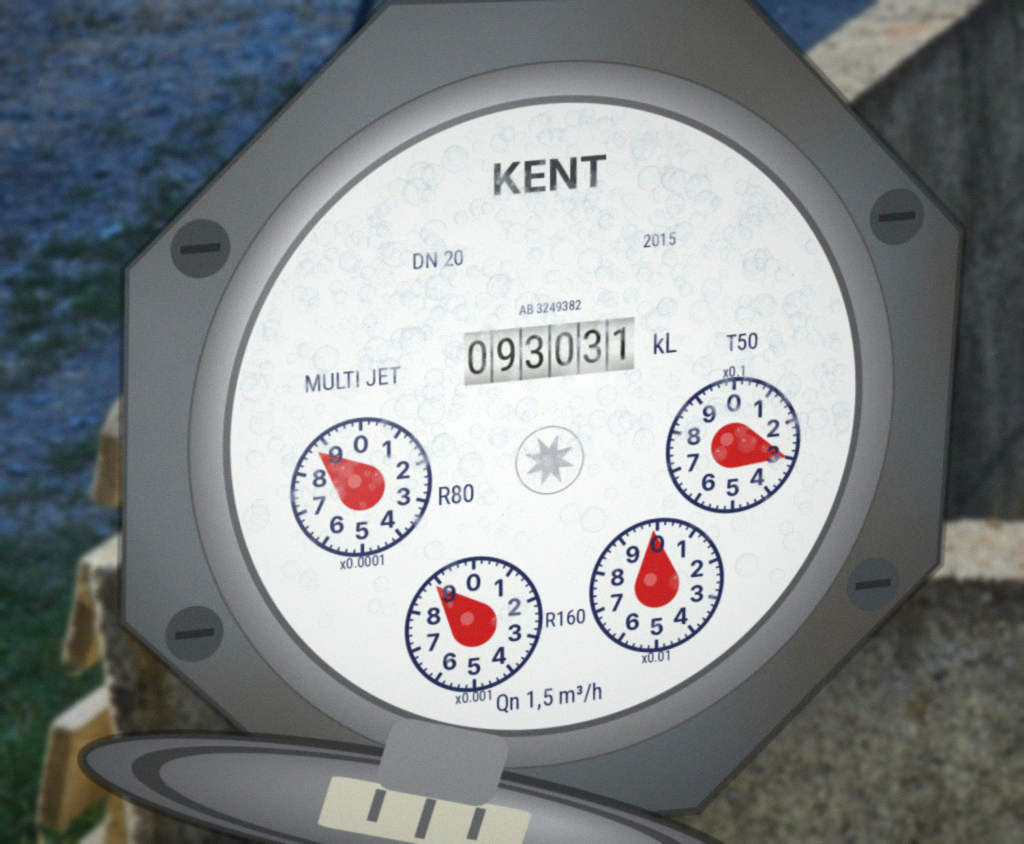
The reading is 93031.2988 kL
